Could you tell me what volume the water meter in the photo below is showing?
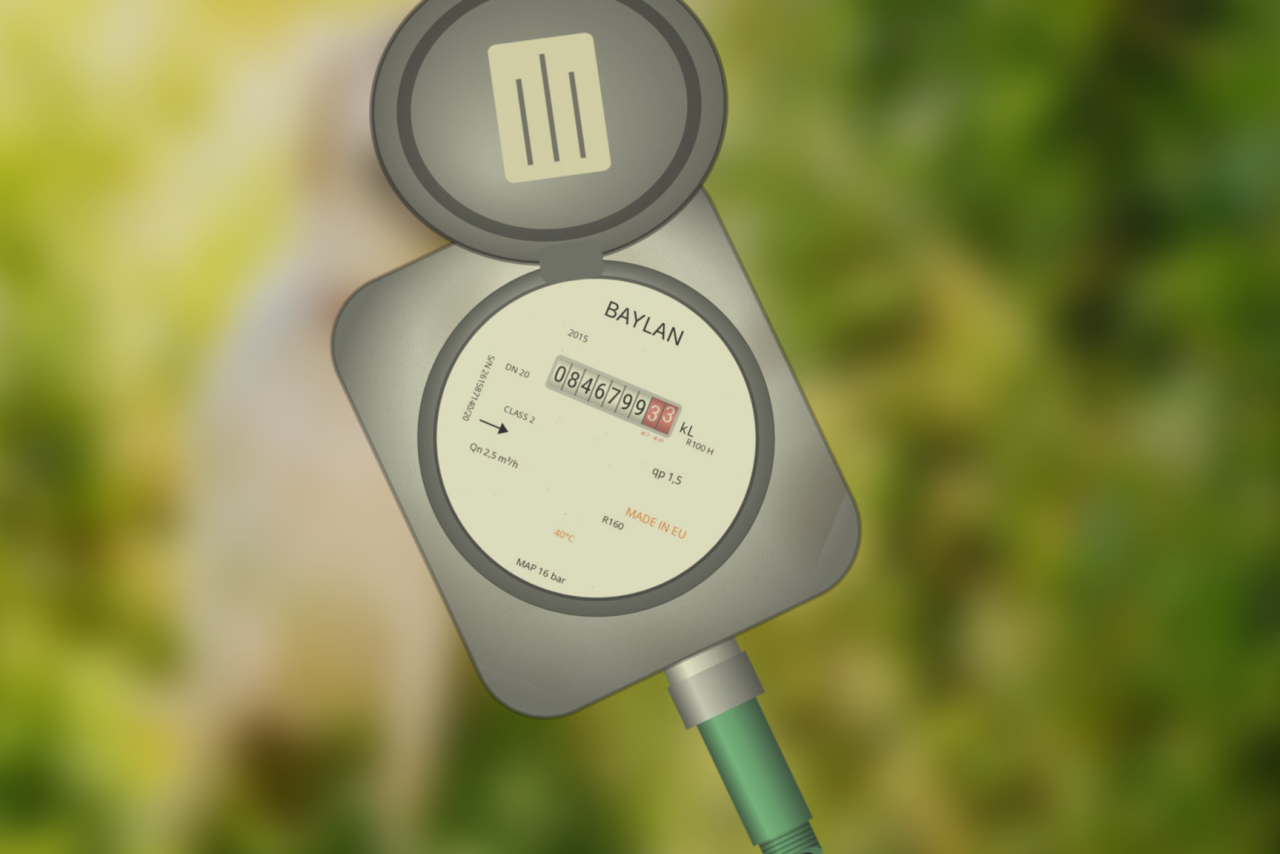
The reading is 846799.33 kL
